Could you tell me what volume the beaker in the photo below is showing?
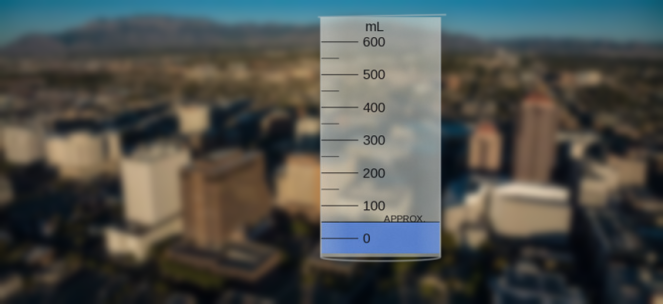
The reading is 50 mL
